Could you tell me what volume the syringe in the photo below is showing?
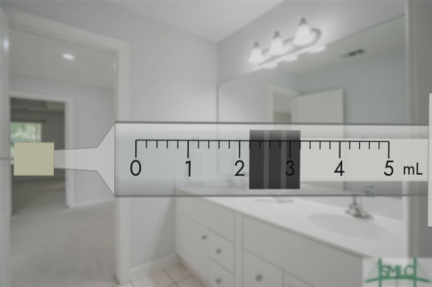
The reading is 2.2 mL
